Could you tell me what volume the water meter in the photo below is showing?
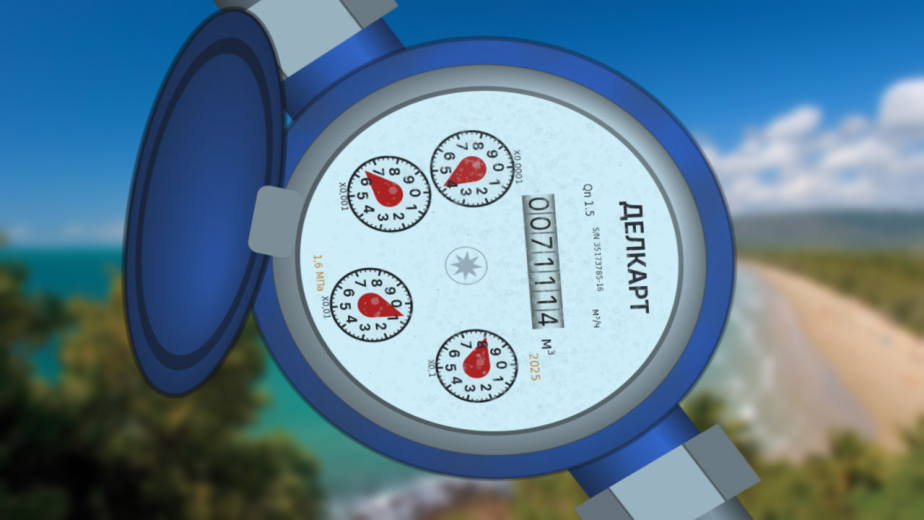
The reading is 71114.8064 m³
